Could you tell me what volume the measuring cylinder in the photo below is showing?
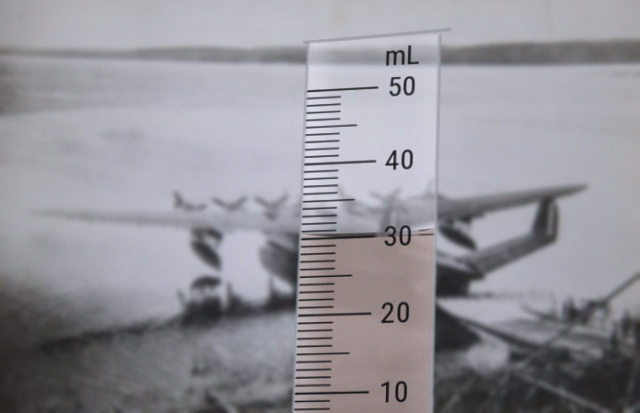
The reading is 30 mL
